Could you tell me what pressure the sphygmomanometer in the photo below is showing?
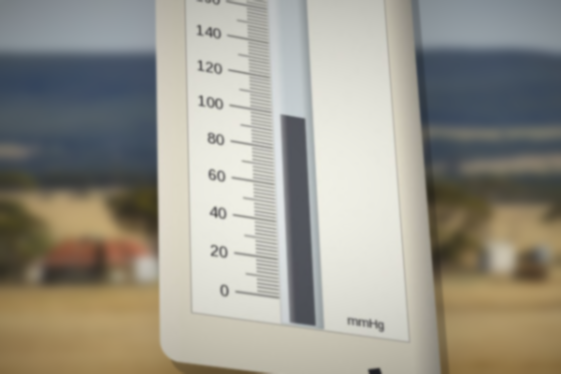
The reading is 100 mmHg
